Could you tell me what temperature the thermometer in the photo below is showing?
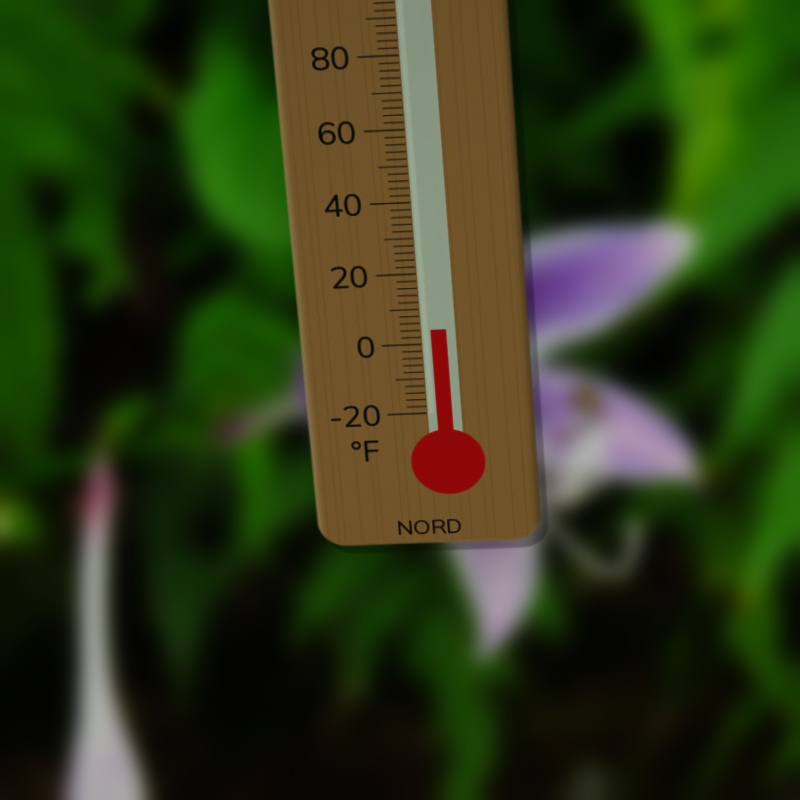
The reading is 4 °F
